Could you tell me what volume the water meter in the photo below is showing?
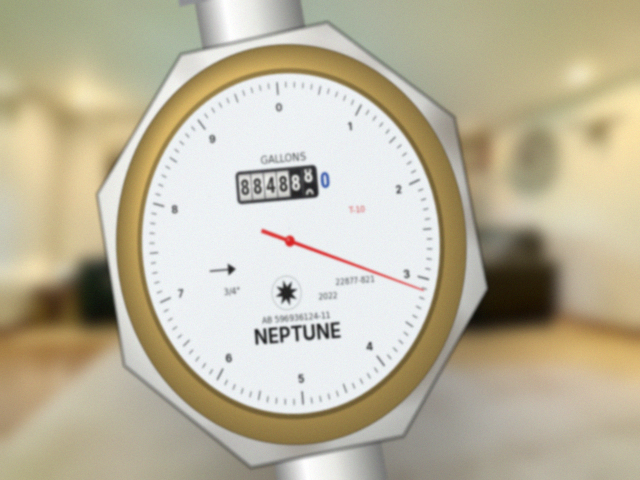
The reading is 8848883.1 gal
